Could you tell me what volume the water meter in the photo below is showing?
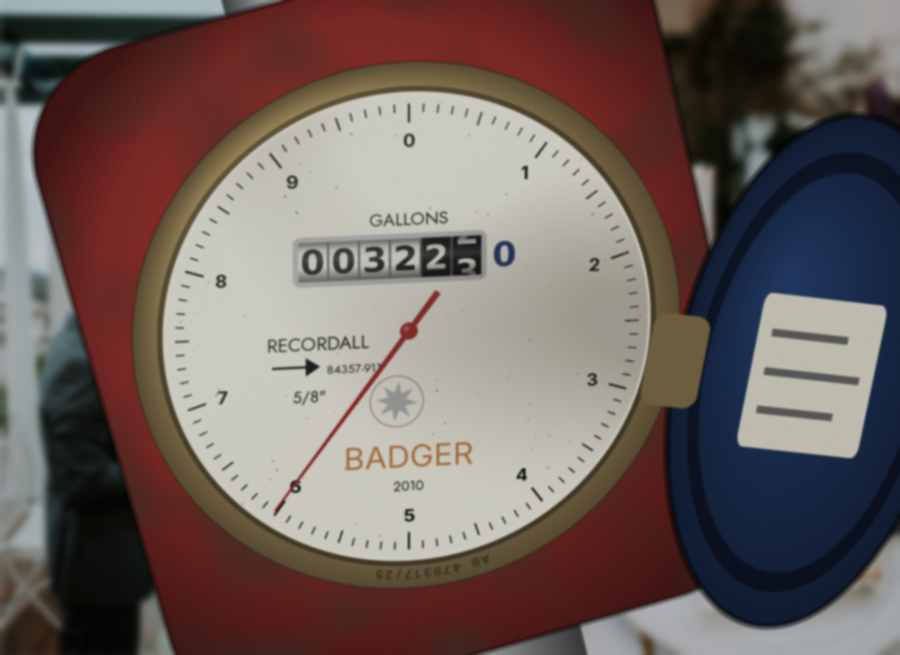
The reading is 32226.0 gal
